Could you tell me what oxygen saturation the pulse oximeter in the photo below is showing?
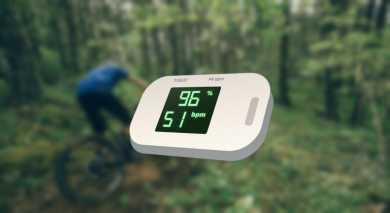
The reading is 96 %
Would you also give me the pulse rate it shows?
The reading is 51 bpm
